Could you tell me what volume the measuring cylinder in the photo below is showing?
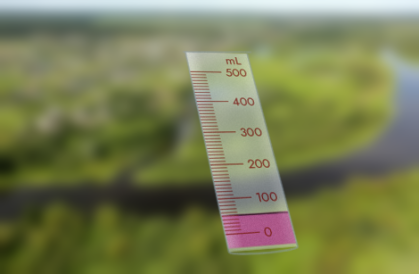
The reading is 50 mL
